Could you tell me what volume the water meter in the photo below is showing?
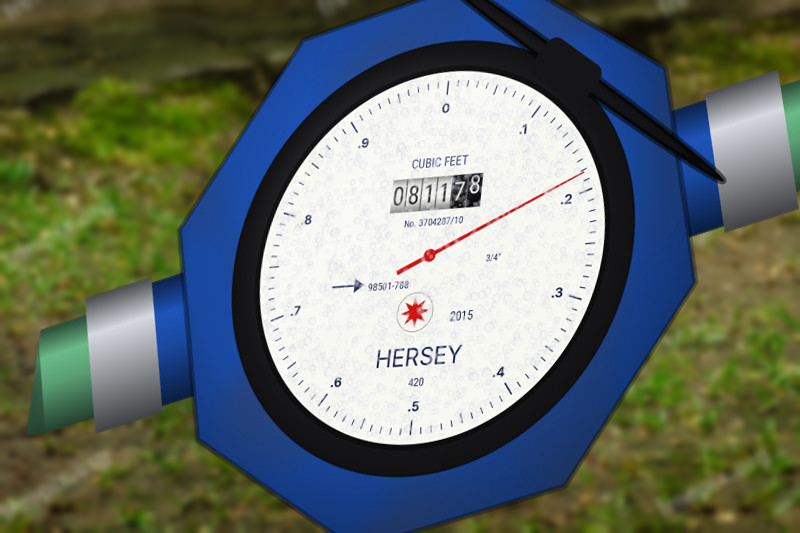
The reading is 81178.18 ft³
